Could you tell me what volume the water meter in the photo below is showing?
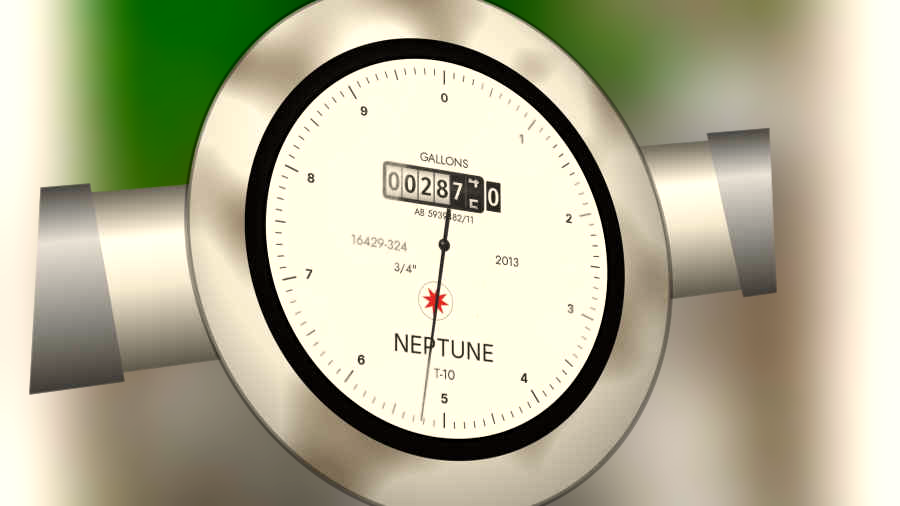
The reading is 28745.2 gal
